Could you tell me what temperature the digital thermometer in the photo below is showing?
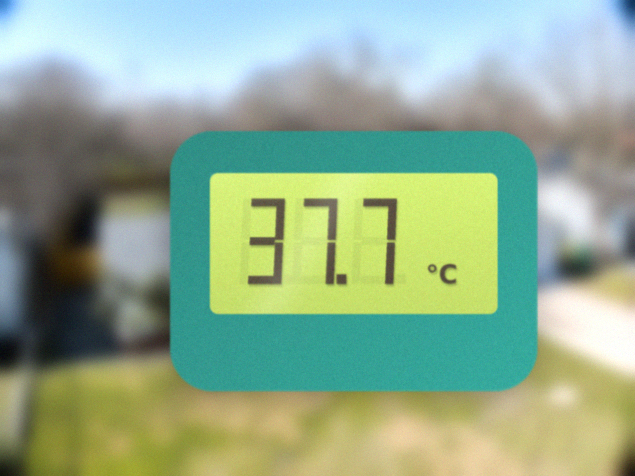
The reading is 37.7 °C
